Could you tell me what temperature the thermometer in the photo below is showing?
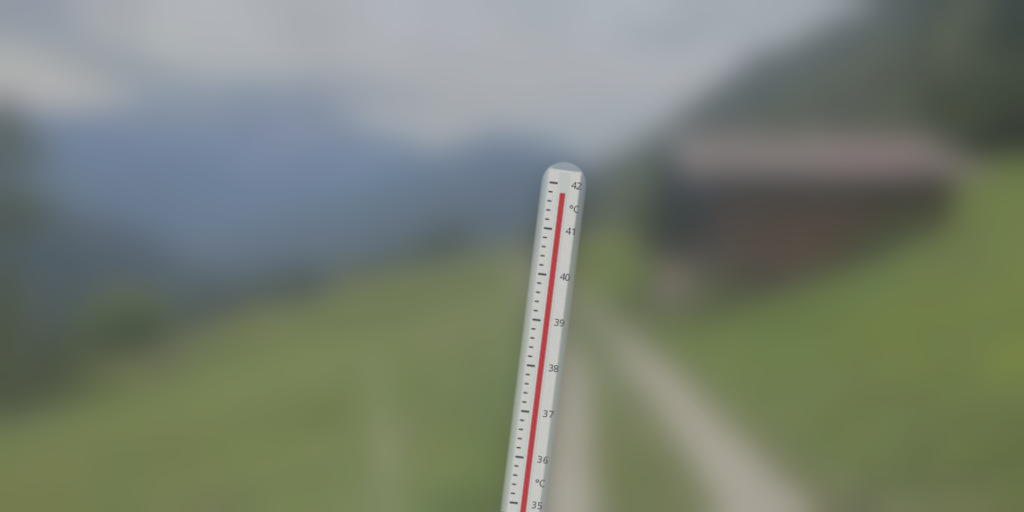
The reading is 41.8 °C
